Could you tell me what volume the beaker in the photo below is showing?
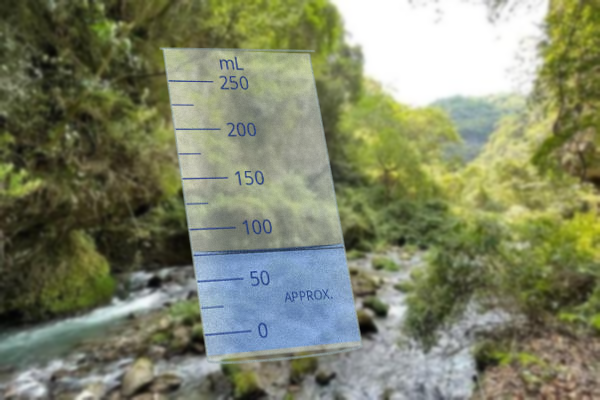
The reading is 75 mL
